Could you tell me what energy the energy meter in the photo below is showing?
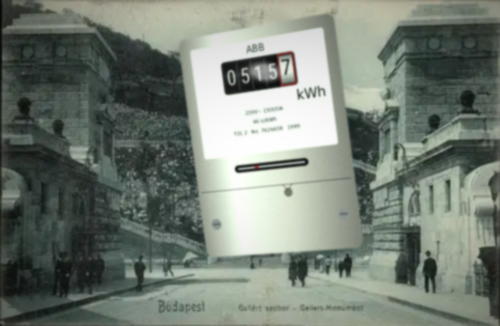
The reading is 515.7 kWh
